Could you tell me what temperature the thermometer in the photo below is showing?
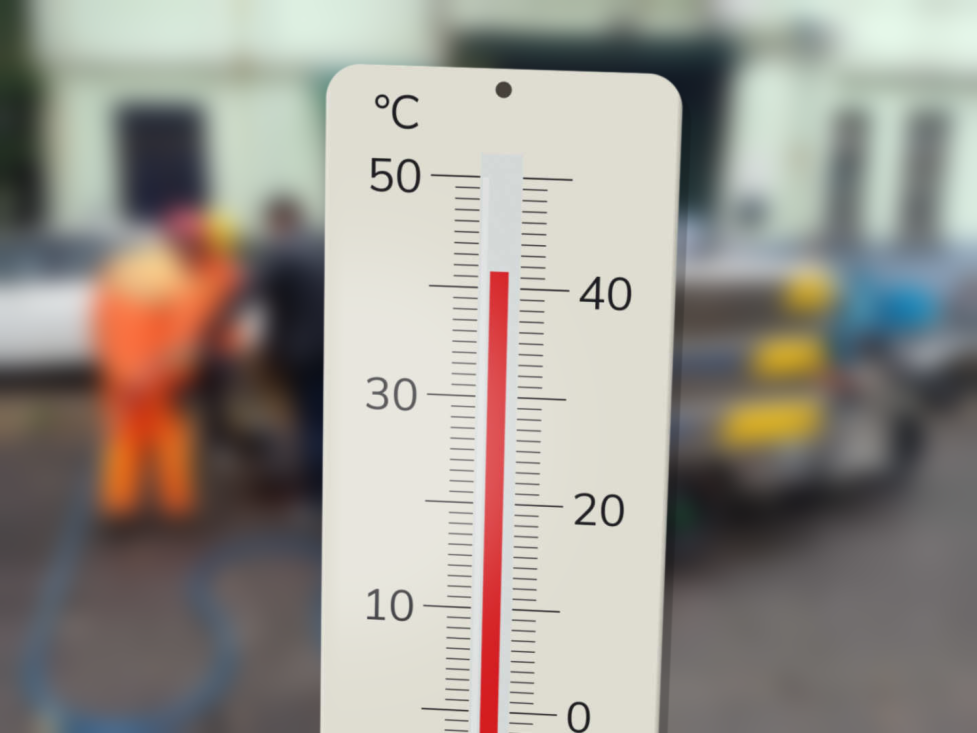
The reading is 41.5 °C
